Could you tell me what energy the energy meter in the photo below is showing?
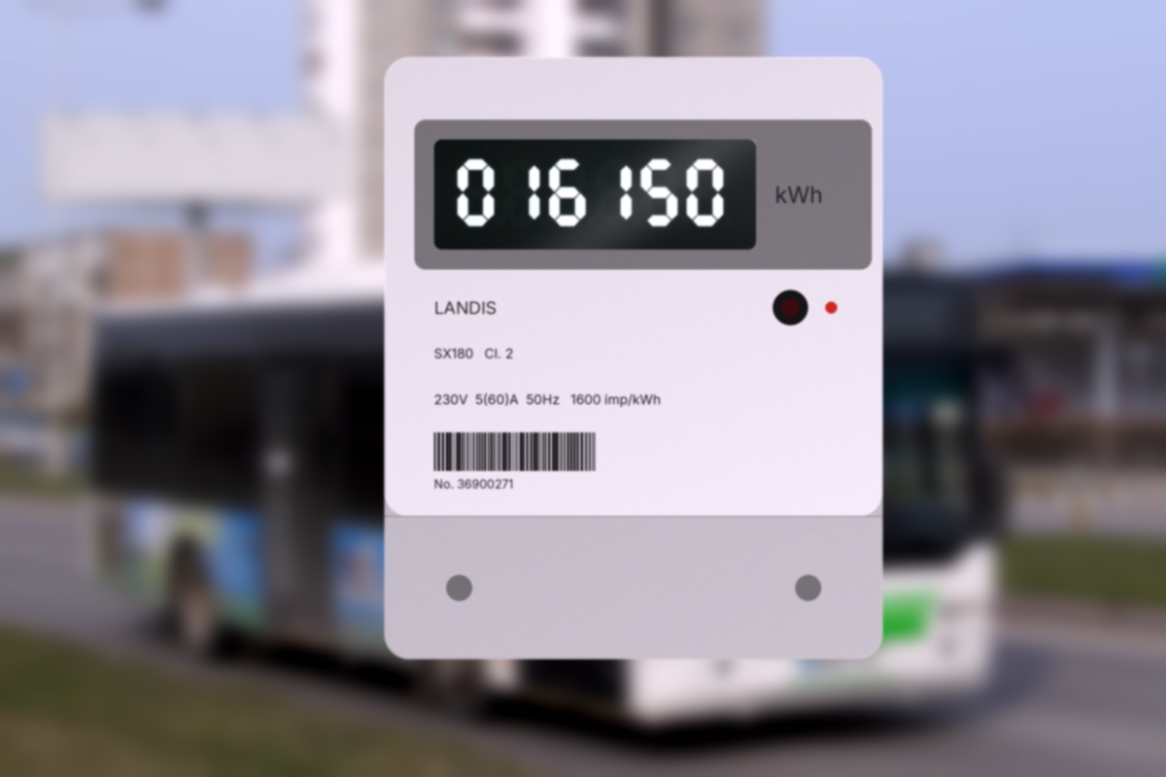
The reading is 16150 kWh
